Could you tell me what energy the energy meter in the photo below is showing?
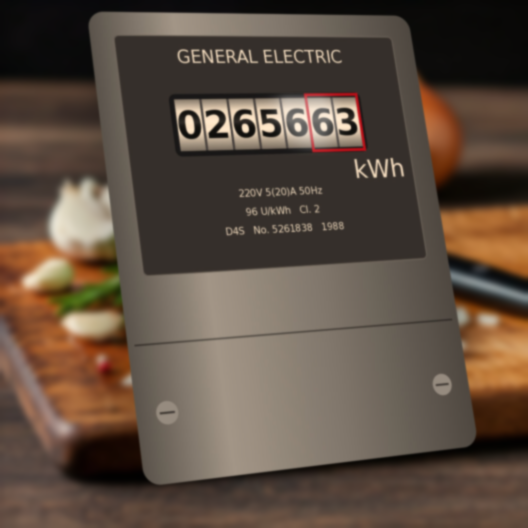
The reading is 2656.63 kWh
